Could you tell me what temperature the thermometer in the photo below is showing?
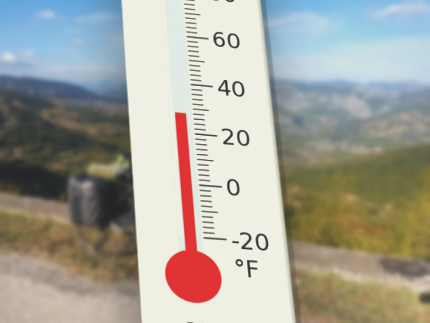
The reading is 28 °F
